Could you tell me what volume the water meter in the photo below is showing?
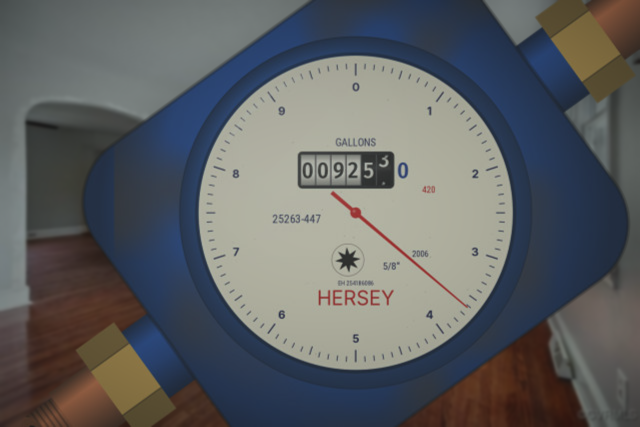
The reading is 92533.6 gal
